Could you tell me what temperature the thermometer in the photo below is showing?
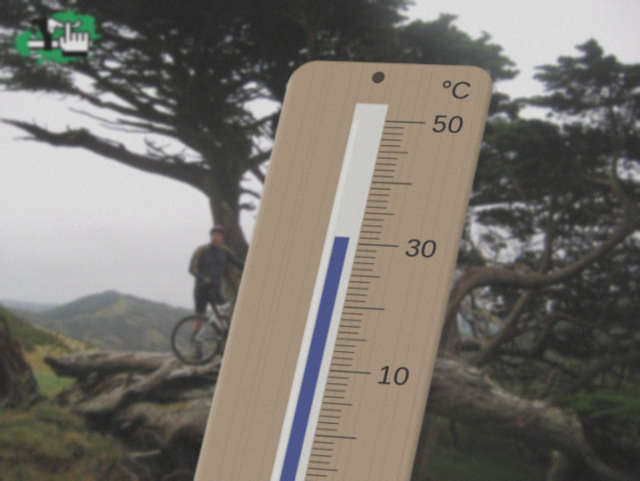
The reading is 31 °C
